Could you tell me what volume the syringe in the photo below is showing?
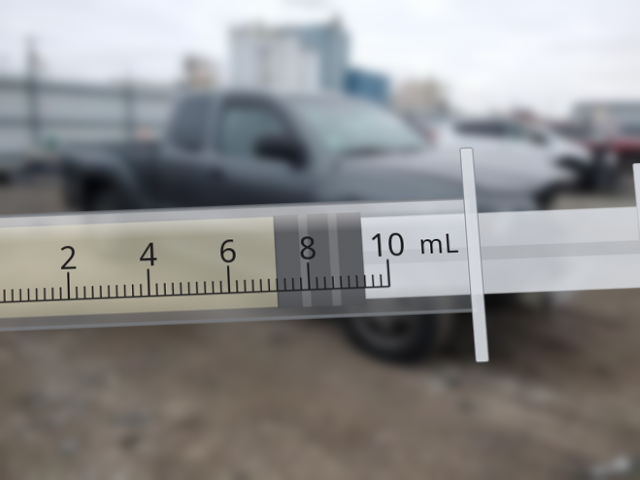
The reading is 7.2 mL
